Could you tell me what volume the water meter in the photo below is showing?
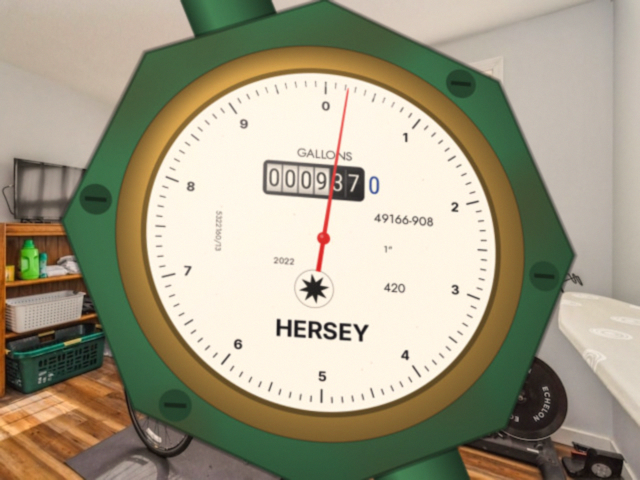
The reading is 9370.2 gal
